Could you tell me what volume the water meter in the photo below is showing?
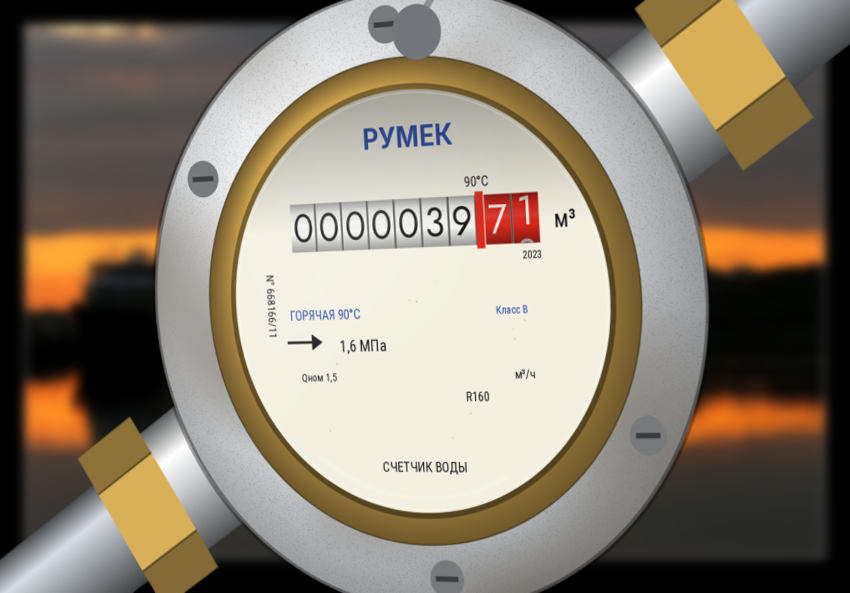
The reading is 39.71 m³
